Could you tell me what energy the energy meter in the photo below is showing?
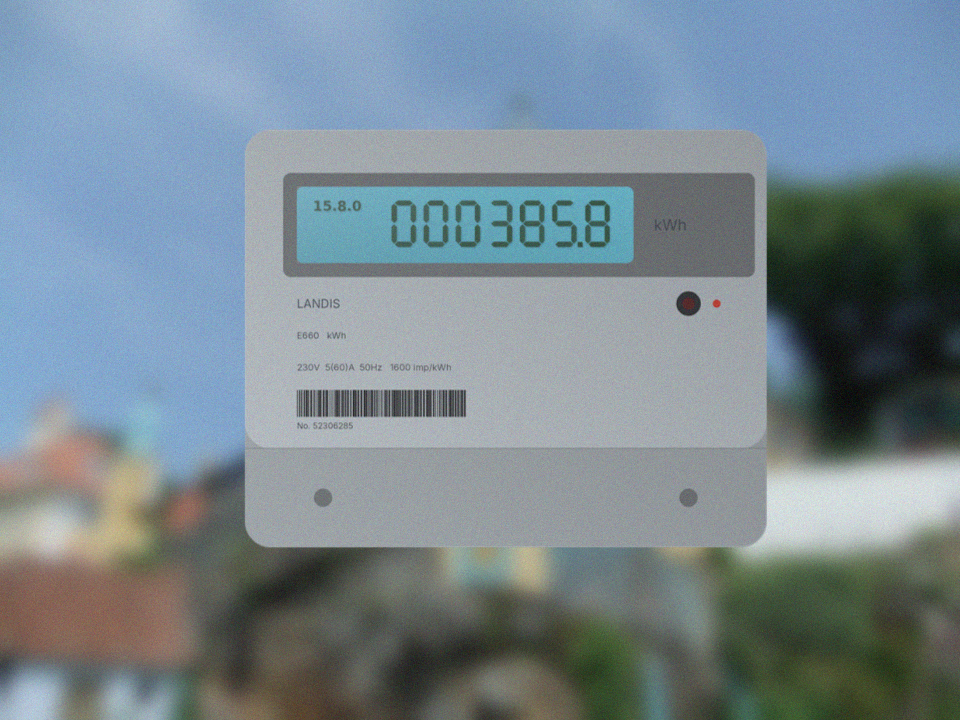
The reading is 385.8 kWh
